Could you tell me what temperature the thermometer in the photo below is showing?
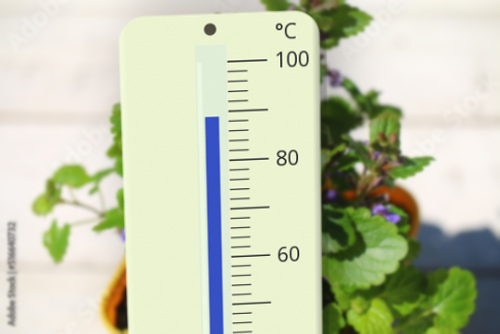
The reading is 89 °C
